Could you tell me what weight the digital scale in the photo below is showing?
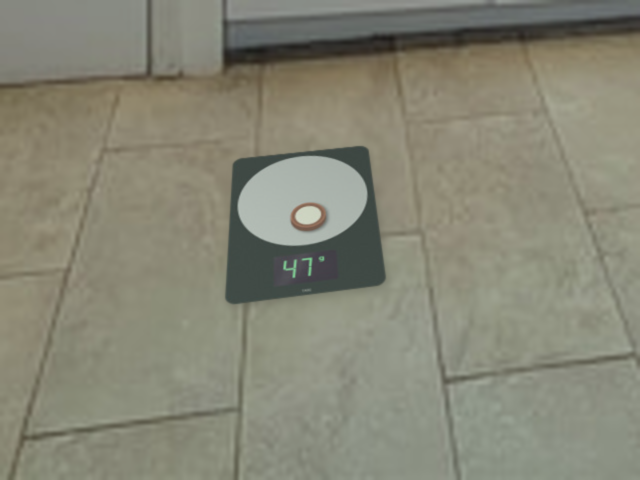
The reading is 47 g
